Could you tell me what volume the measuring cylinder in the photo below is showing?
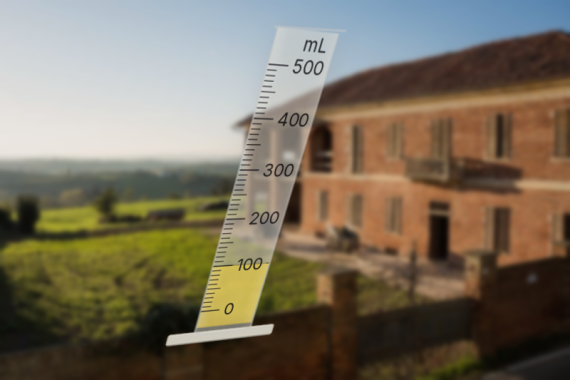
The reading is 100 mL
